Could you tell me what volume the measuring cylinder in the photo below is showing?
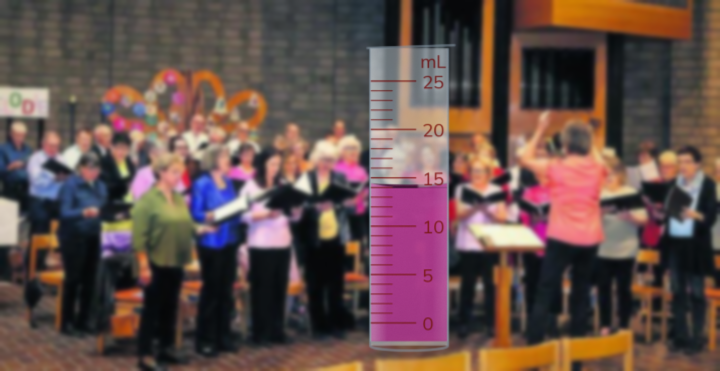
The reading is 14 mL
